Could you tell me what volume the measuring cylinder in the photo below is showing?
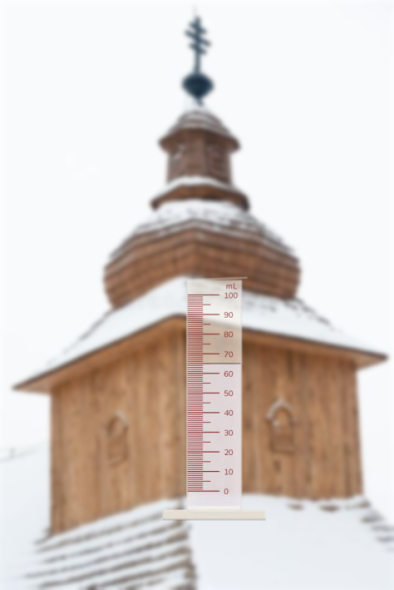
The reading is 65 mL
